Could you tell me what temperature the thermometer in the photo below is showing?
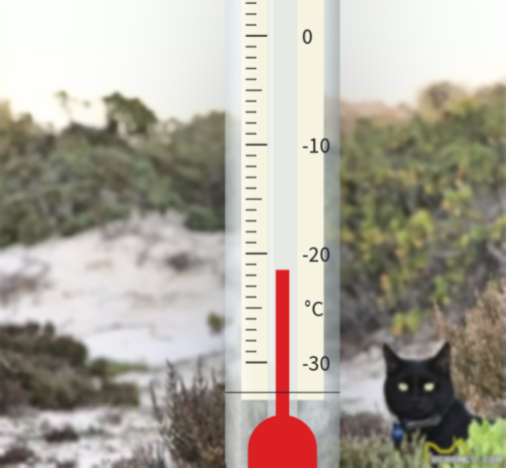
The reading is -21.5 °C
